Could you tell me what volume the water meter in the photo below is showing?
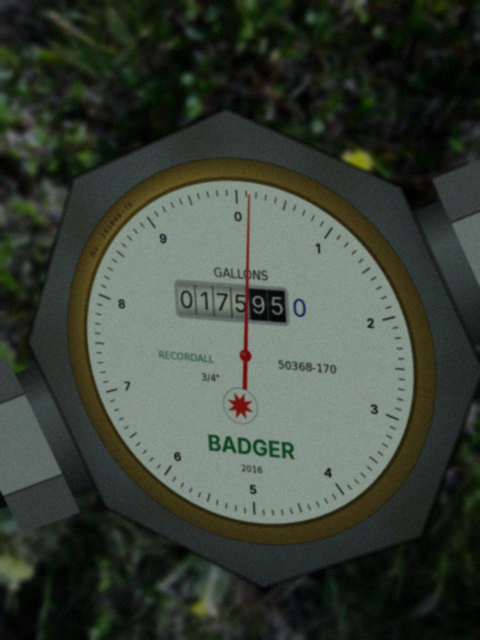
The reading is 175950.1 gal
